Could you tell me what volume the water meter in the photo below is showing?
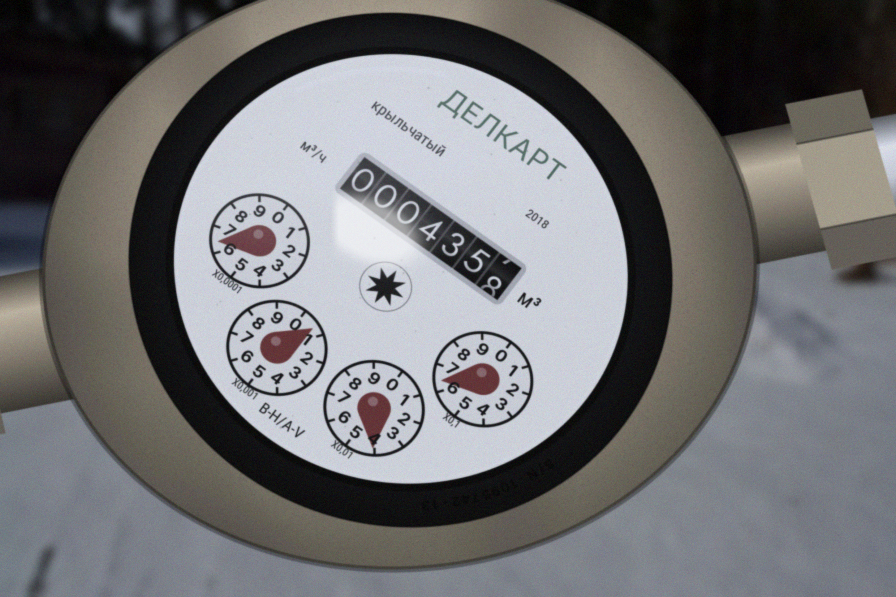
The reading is 4357.6406 m³
